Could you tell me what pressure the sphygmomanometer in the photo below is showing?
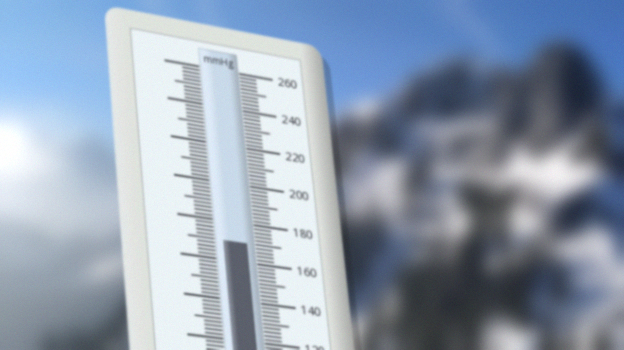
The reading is 170 mmHg
